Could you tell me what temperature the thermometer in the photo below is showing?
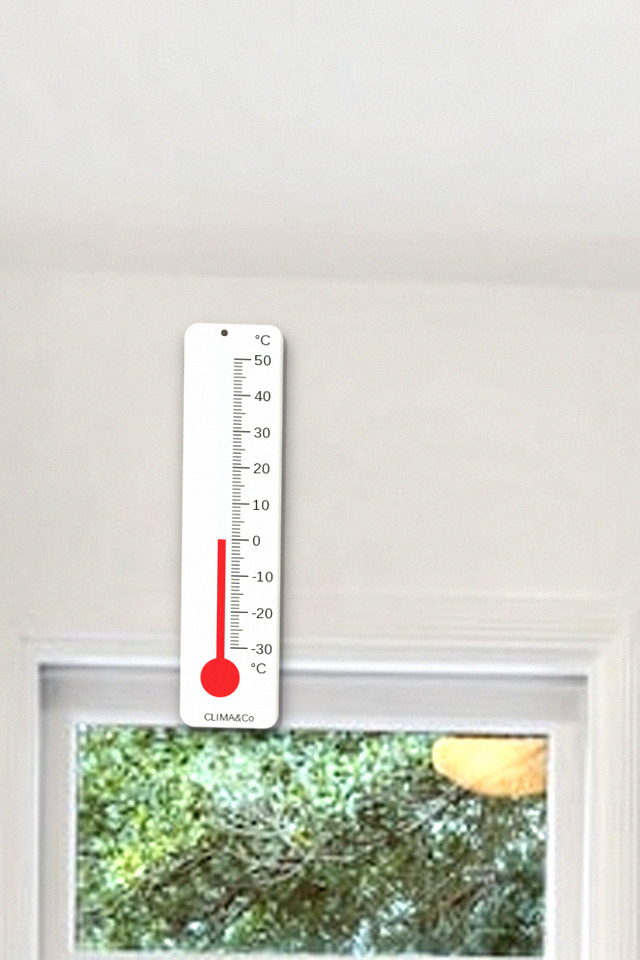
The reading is 0 °C
